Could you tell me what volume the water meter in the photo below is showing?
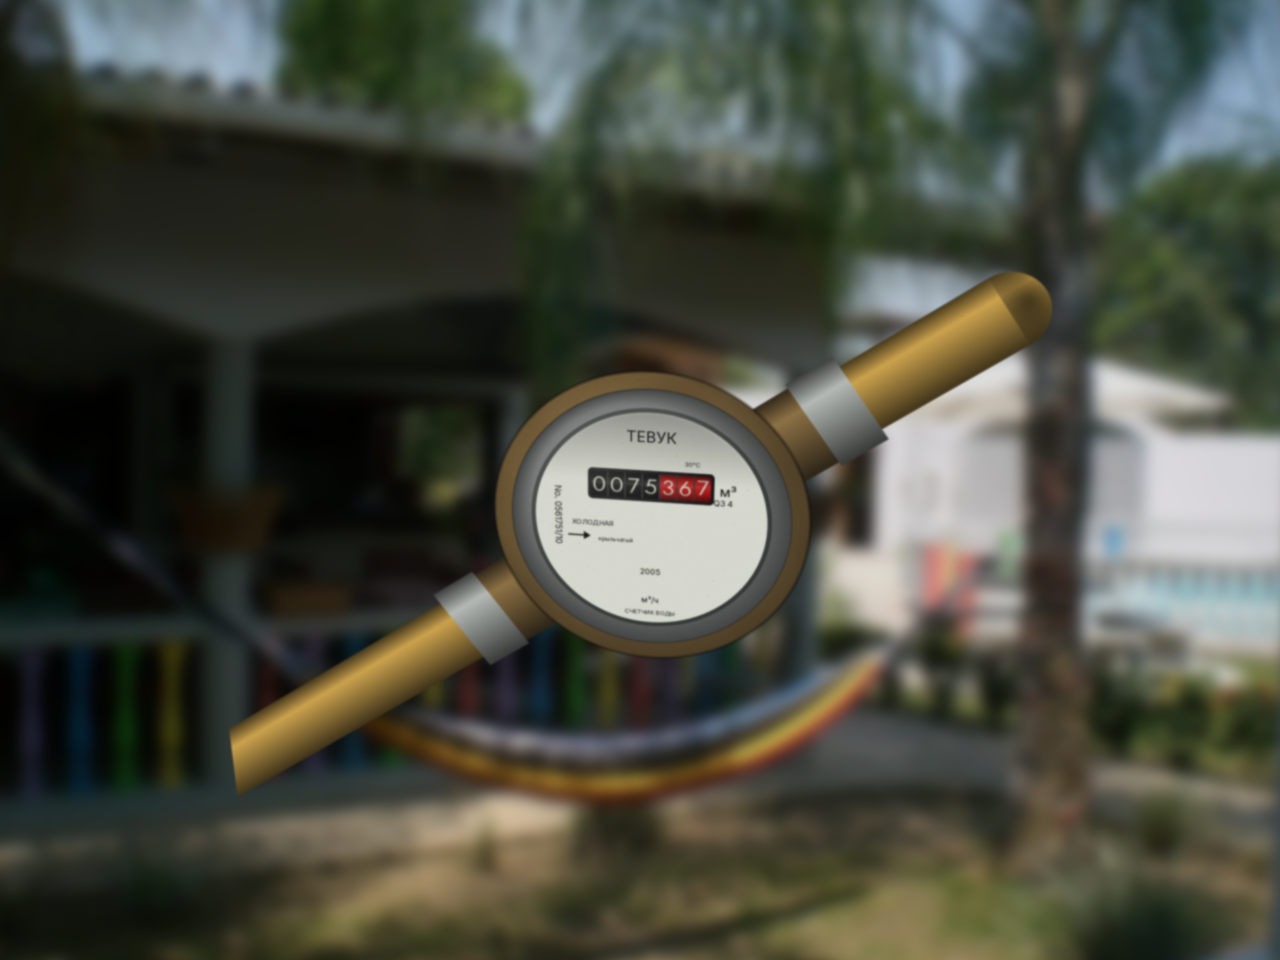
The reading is 75.367 m³
